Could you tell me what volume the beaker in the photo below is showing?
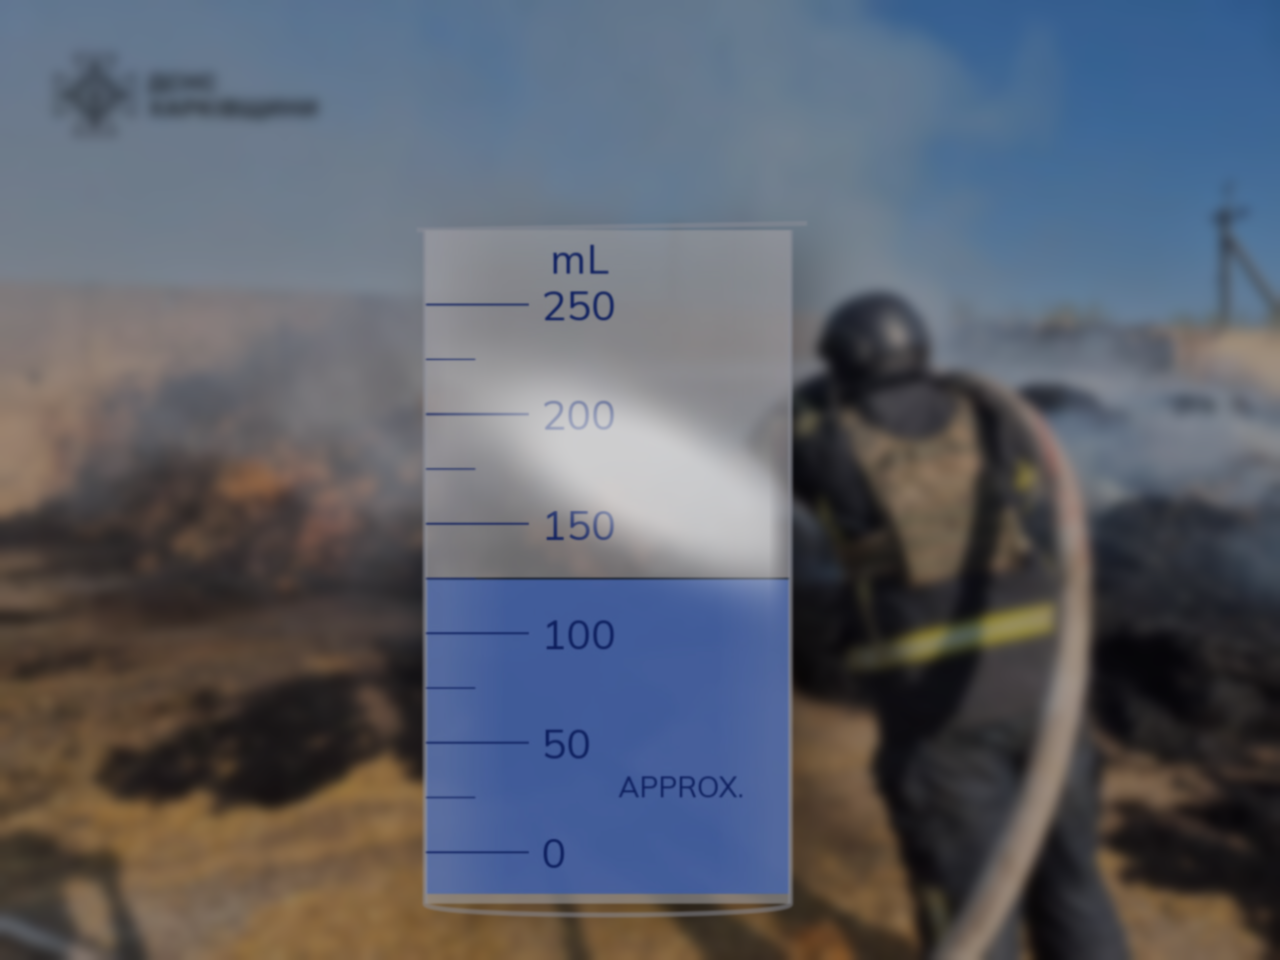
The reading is 125 mL
